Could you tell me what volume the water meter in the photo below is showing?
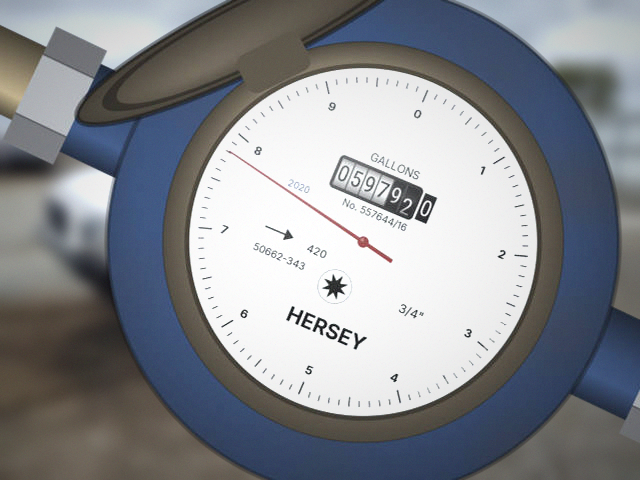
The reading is 597917.8 gal
